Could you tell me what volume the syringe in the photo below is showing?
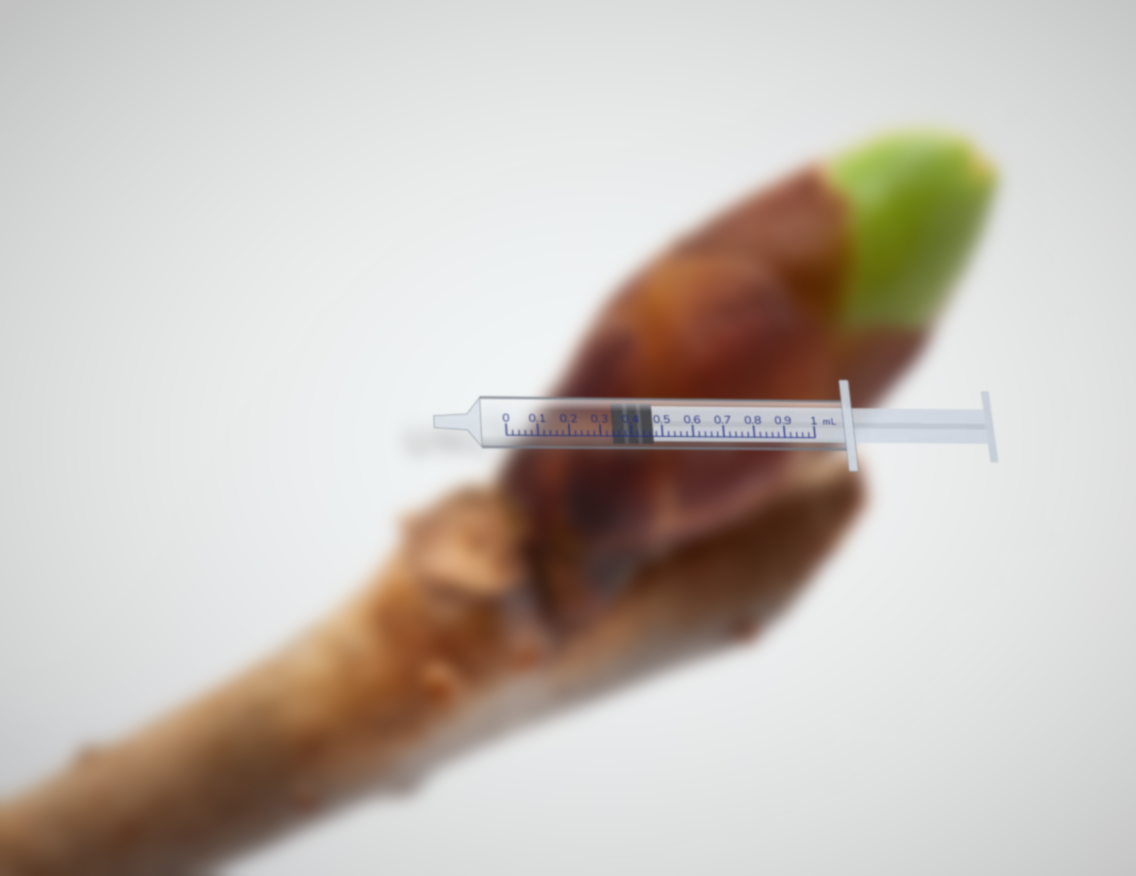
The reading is 0.34 mL
